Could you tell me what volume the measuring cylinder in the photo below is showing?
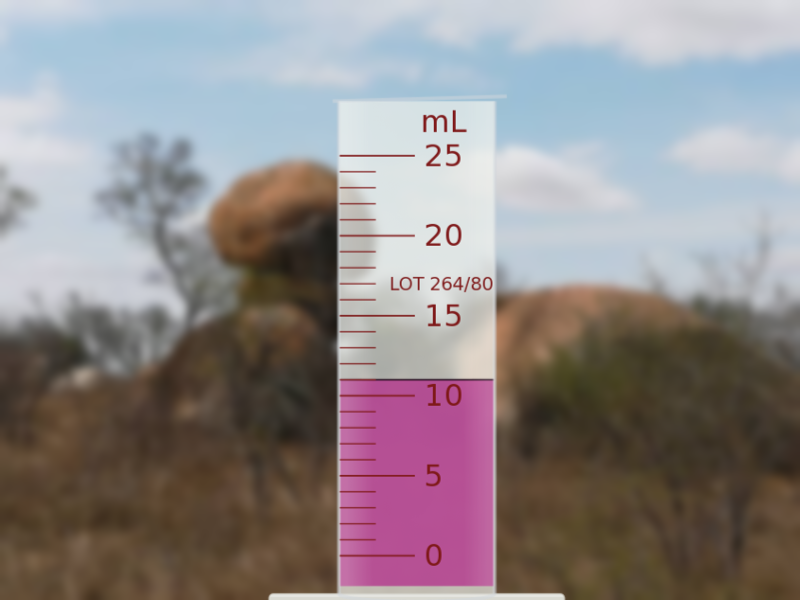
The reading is 11 mL
